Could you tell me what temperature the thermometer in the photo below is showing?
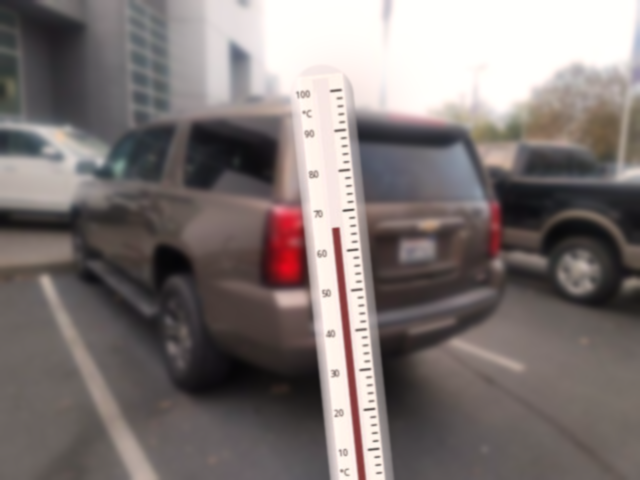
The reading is 66 °C
